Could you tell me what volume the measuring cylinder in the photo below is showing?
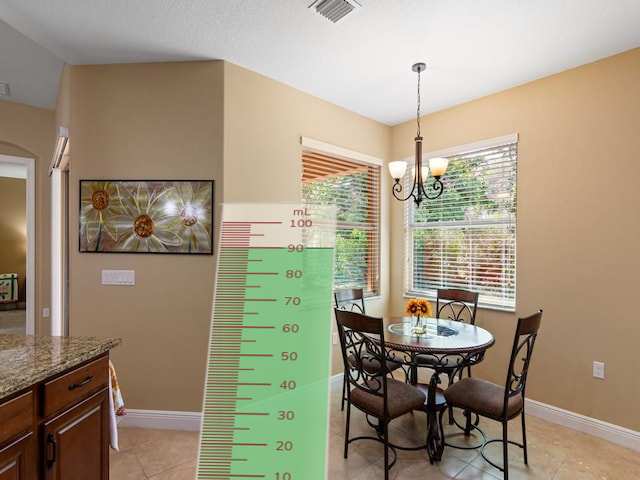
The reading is 90 mL
